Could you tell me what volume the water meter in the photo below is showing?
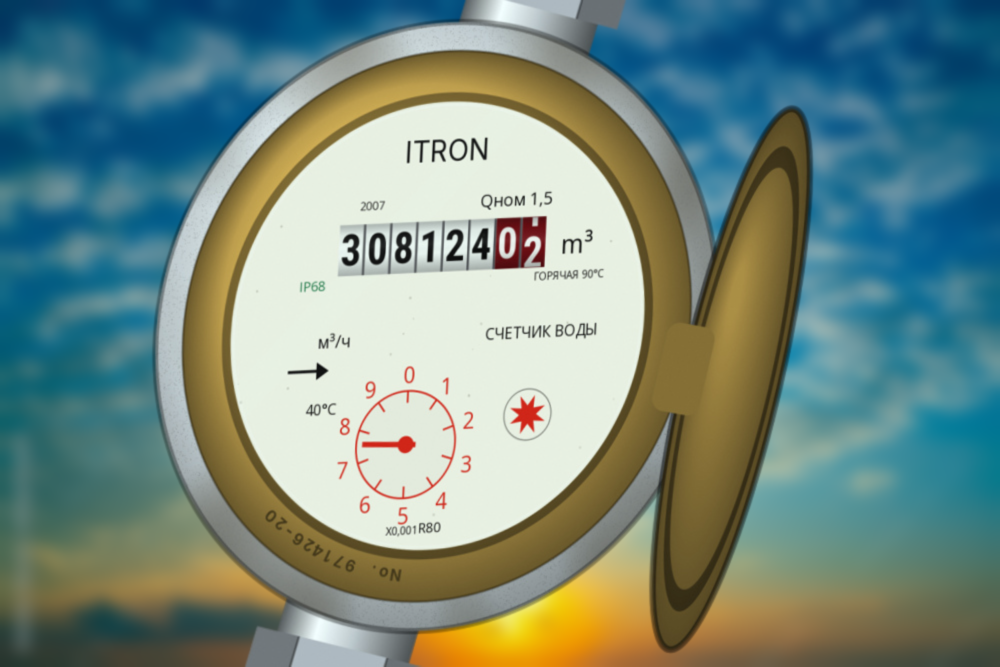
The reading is 308124.017 m³
